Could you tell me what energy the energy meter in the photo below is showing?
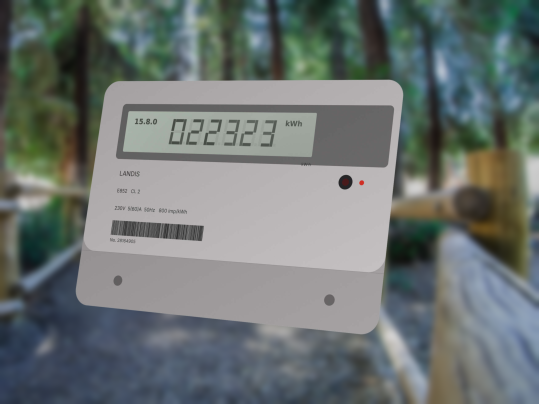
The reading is 22323 kWh
